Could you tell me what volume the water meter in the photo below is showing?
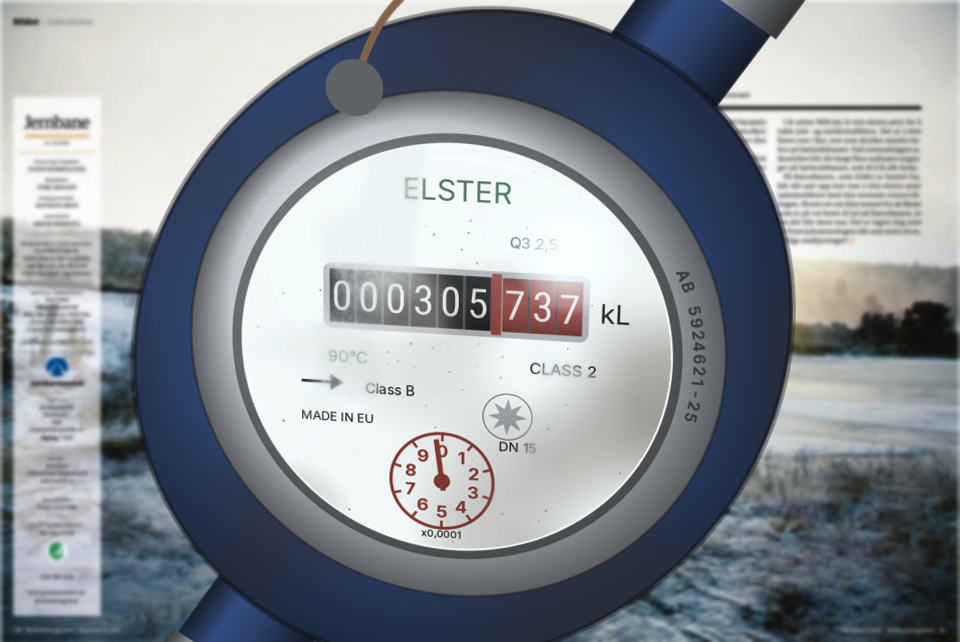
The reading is 305.7369 kL
